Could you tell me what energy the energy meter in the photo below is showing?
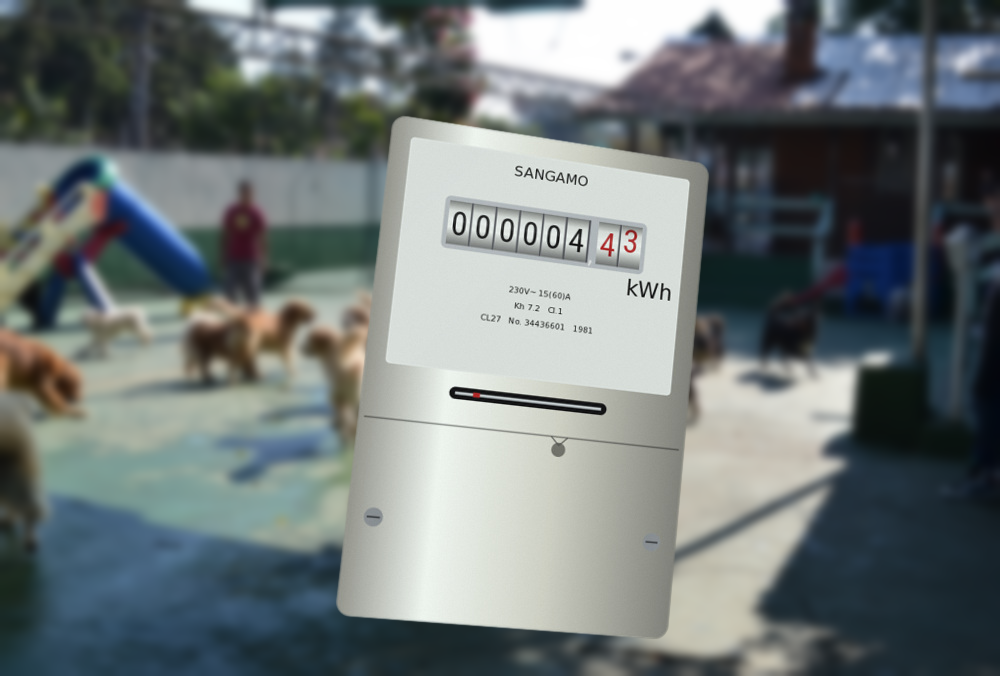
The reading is 4.43 kWh
